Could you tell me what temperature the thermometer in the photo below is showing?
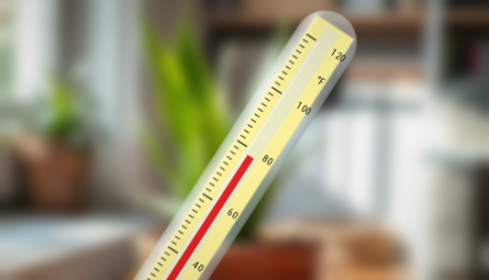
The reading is 78 °F
